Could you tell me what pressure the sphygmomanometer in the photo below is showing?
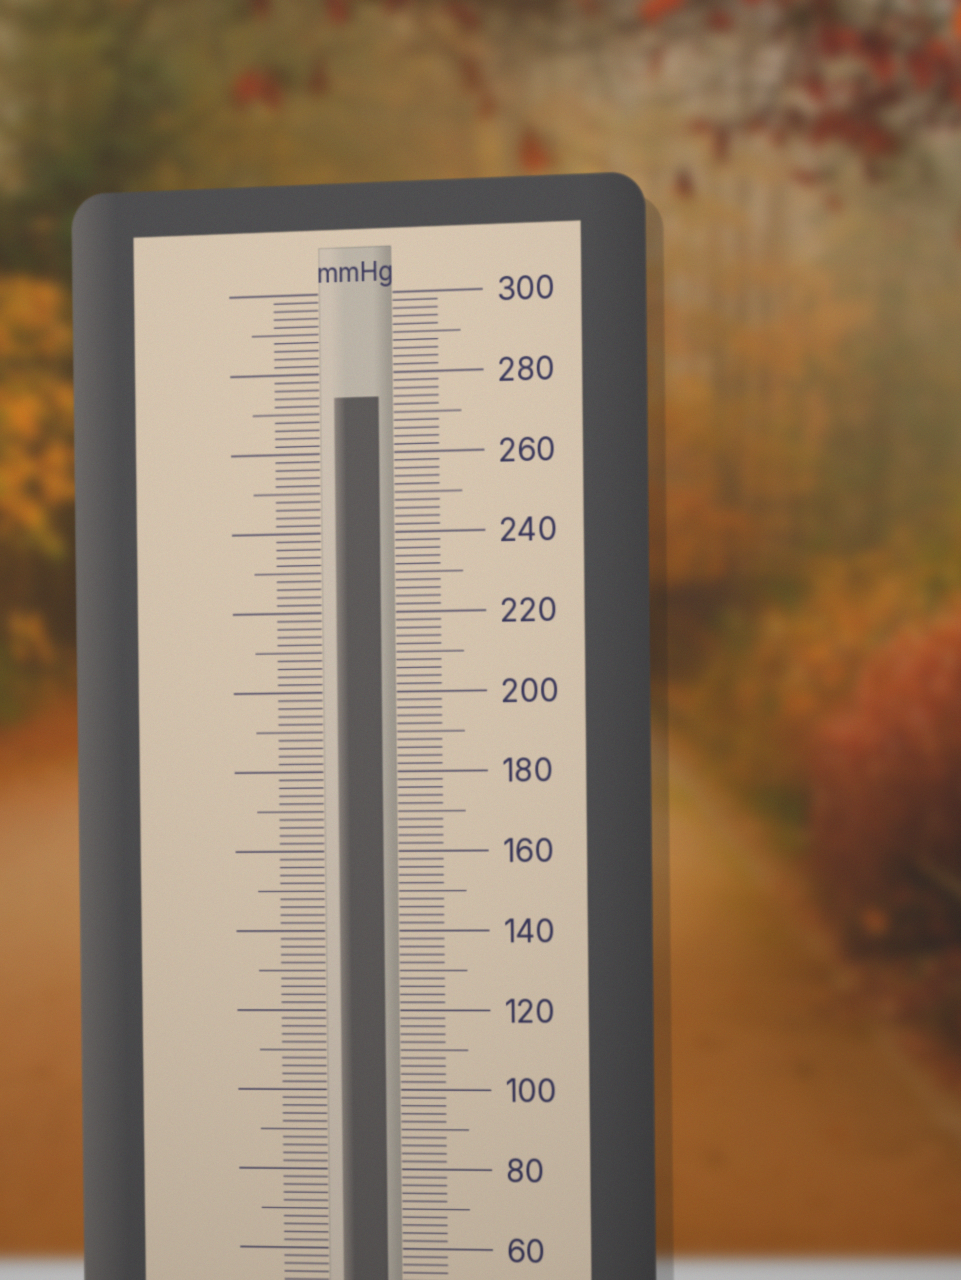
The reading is 274 mmHg
